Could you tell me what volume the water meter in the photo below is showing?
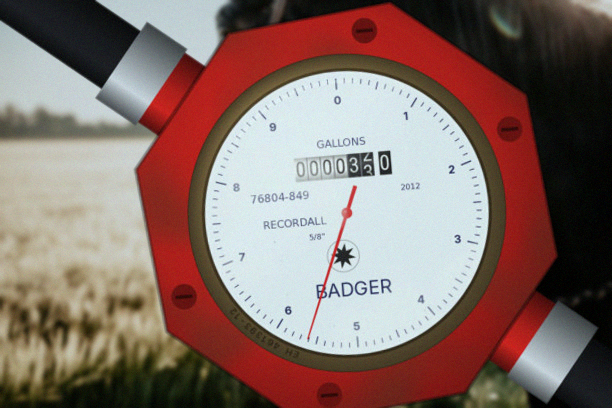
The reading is 325.6 gal
